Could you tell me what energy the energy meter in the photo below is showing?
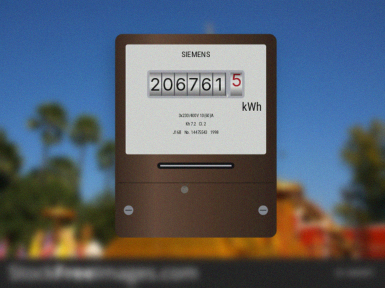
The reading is 206761.5 kWh
